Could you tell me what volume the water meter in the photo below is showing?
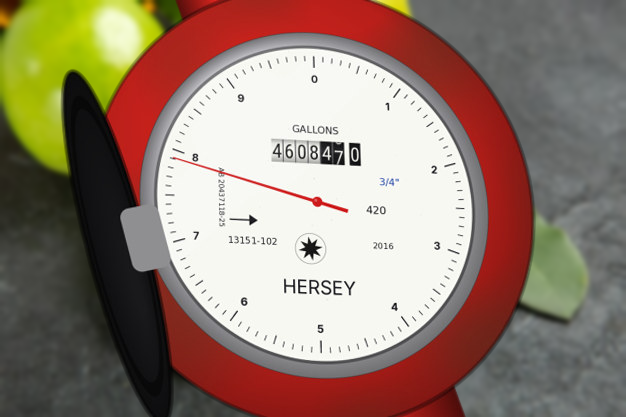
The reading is 4608467.9 gal
